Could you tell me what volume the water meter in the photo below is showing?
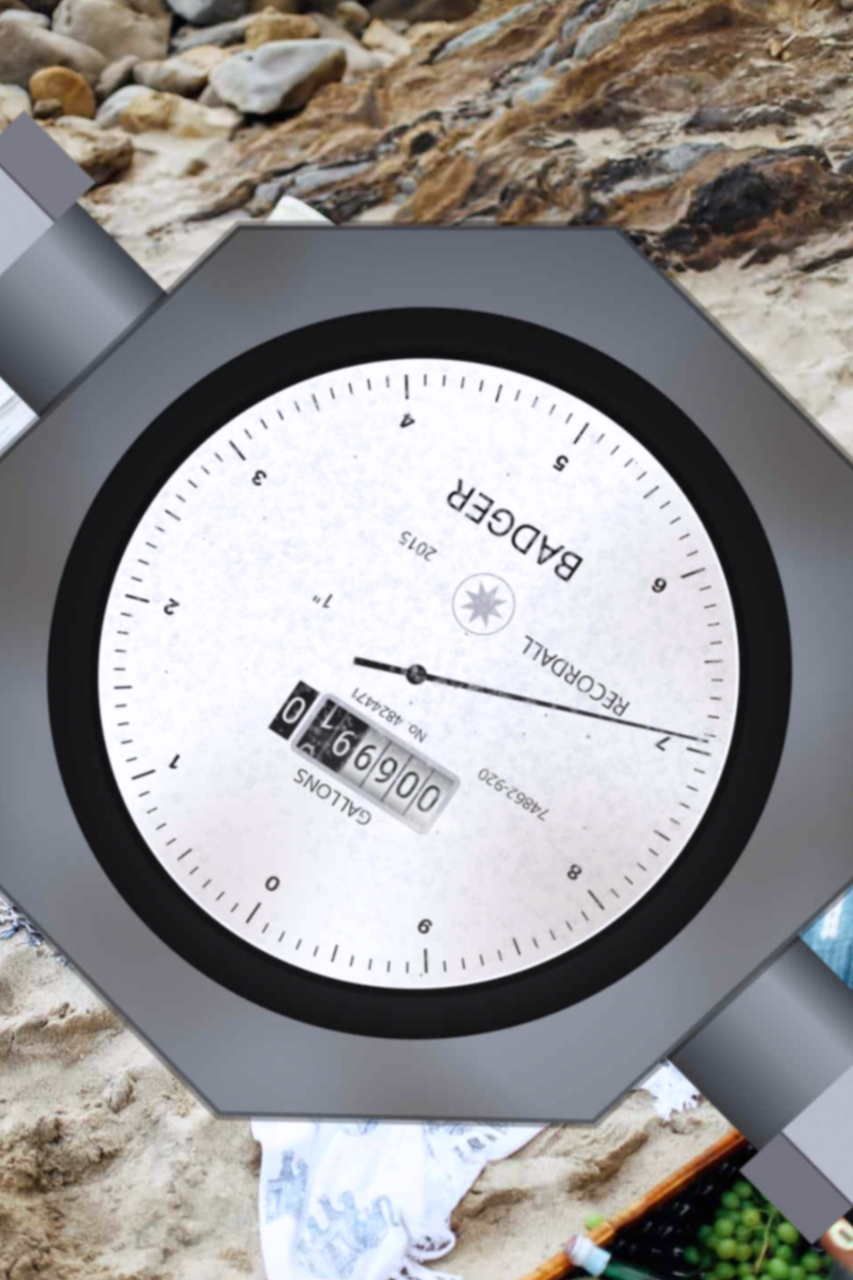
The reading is 69906.9 gal
